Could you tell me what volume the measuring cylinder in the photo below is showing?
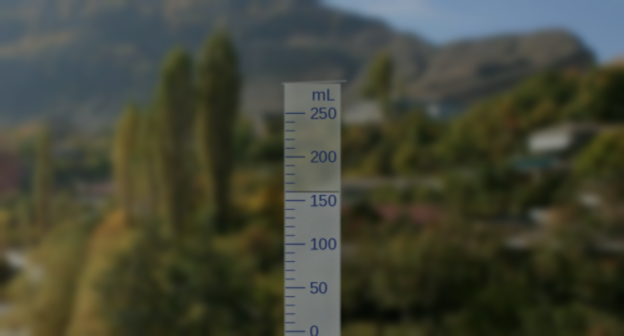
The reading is 160 mL
